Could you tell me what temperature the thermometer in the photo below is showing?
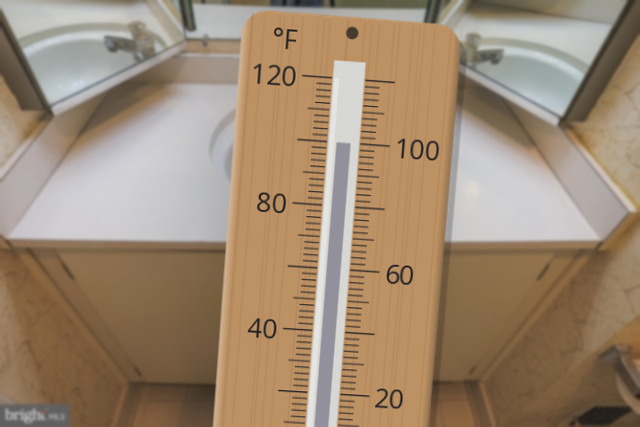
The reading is 100 °F
